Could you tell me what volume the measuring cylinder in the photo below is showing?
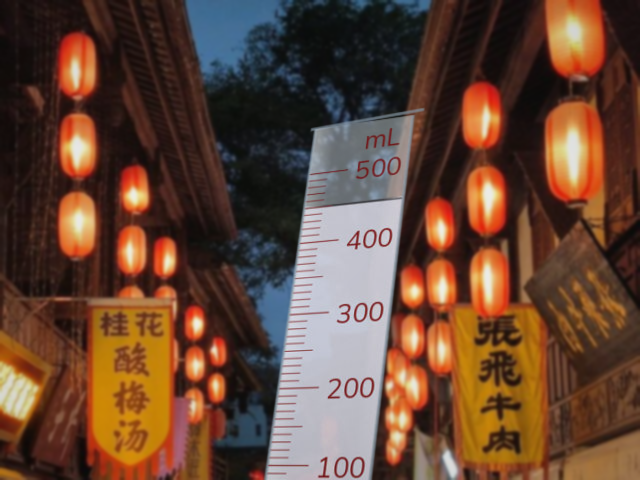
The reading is 450 mL
